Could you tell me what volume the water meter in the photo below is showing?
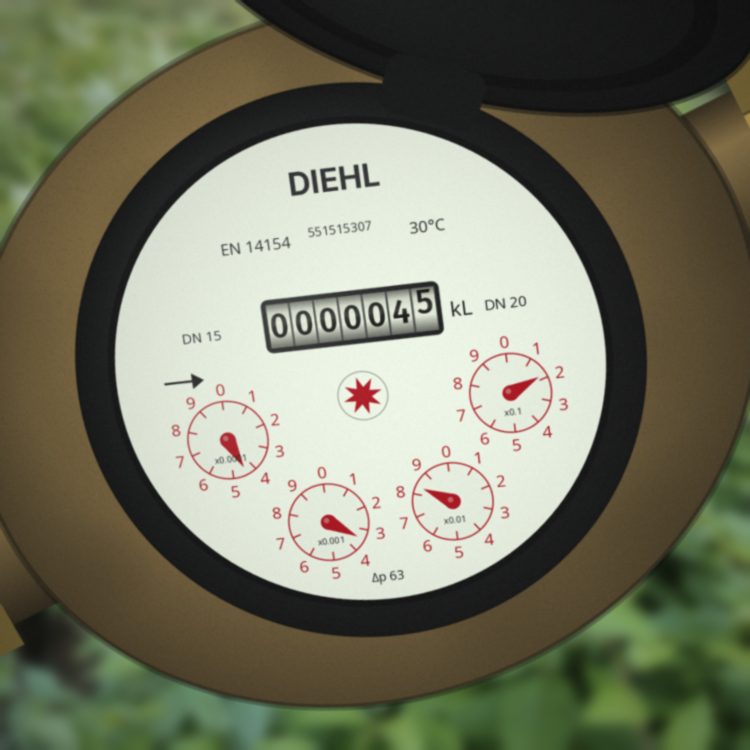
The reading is 45.1834 kL
